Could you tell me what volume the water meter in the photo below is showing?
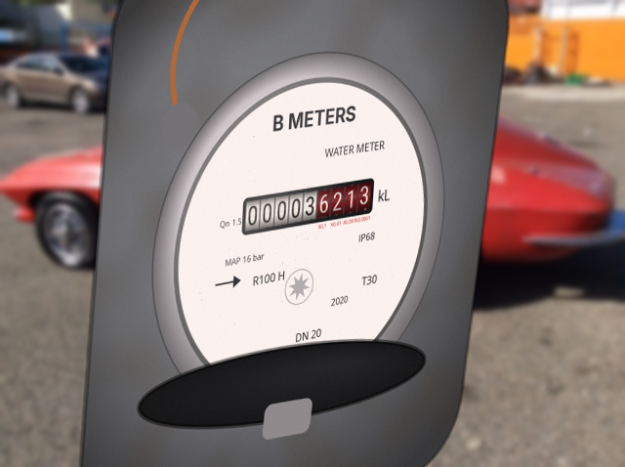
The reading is 3.6213 kL
